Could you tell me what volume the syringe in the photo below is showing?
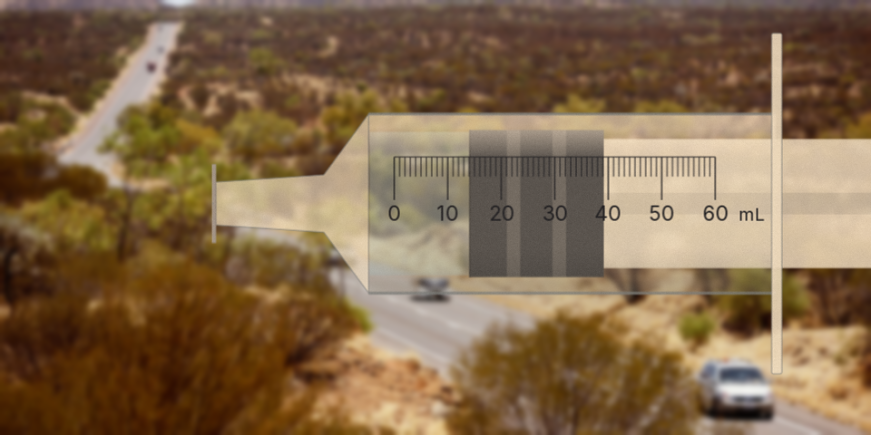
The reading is 14 mL
